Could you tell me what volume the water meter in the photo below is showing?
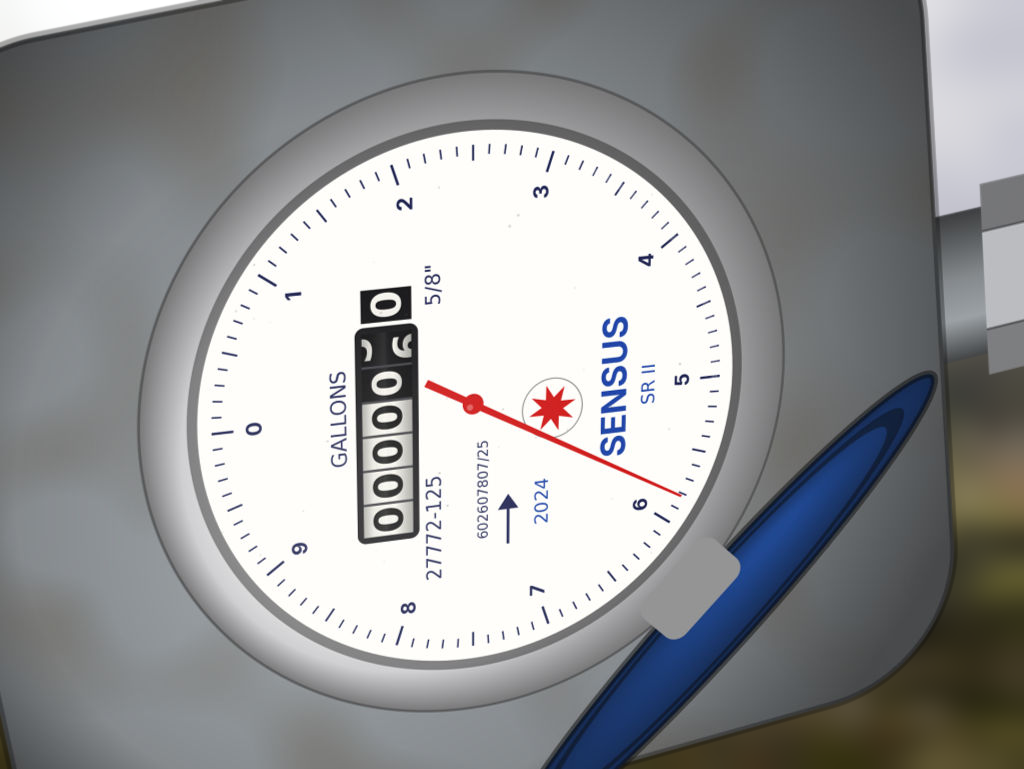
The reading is 55.8 gal
